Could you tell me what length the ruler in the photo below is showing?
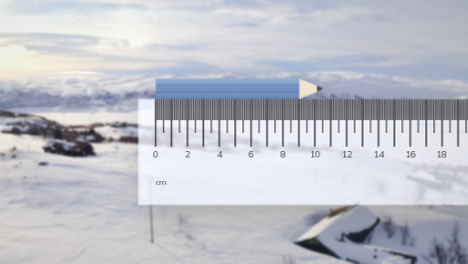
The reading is 10.5 cm
